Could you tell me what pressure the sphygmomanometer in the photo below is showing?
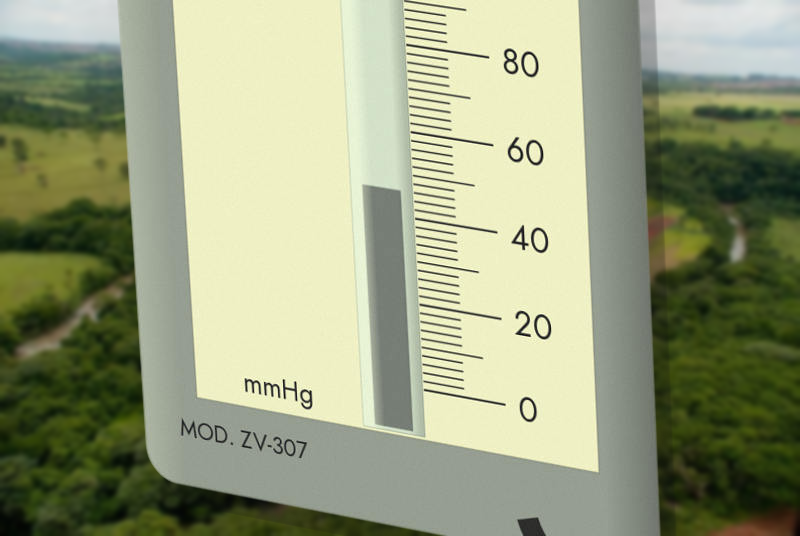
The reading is 46 mmHg
